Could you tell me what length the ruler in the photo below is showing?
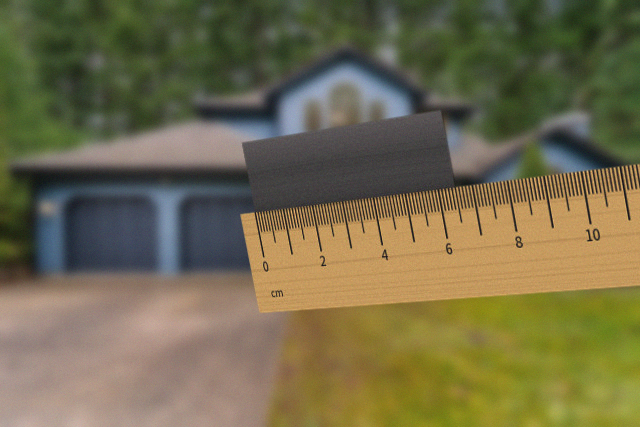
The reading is 6.5 cm
